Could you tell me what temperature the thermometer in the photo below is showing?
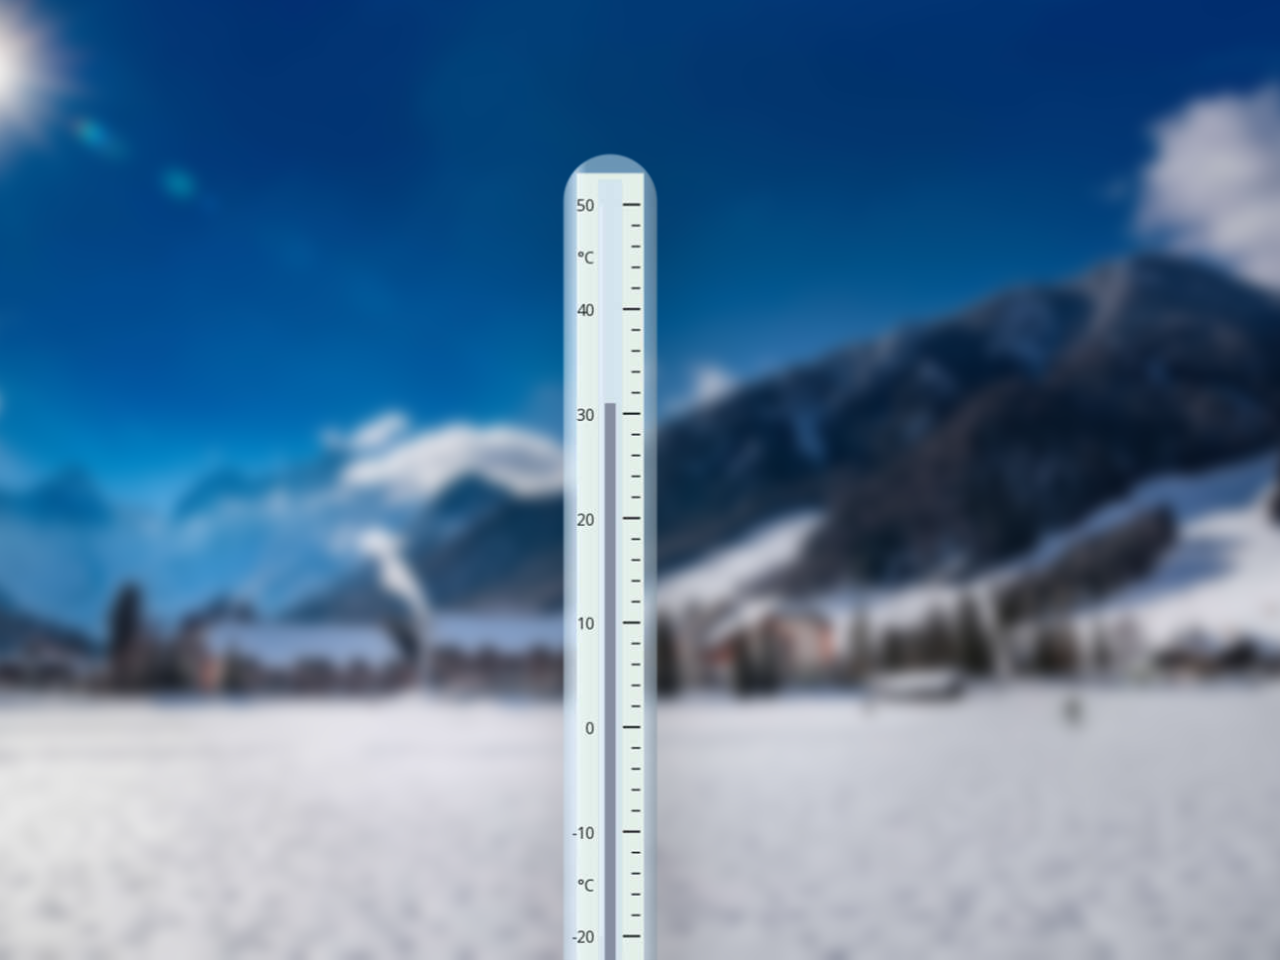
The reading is 31 °C
